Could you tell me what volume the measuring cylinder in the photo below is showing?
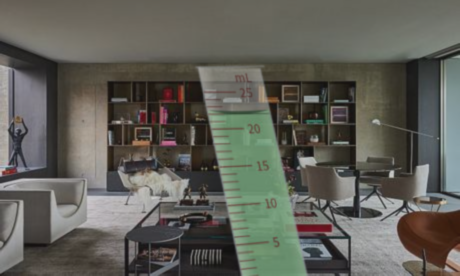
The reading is 22 mL
